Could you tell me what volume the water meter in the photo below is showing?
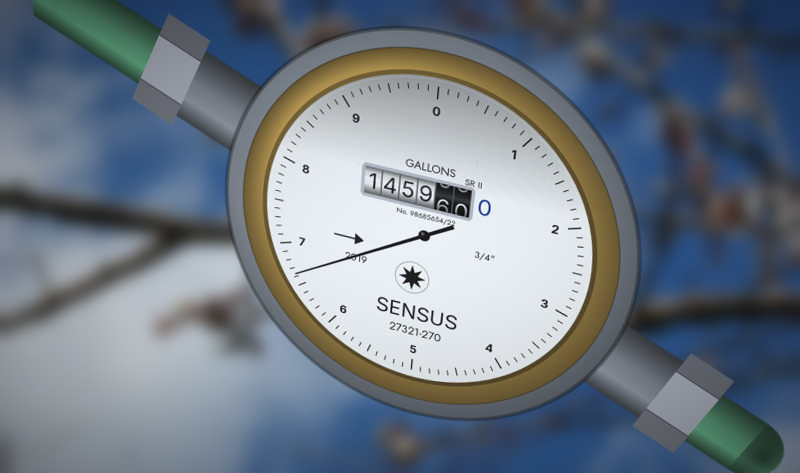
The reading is 1459596.6 gal
